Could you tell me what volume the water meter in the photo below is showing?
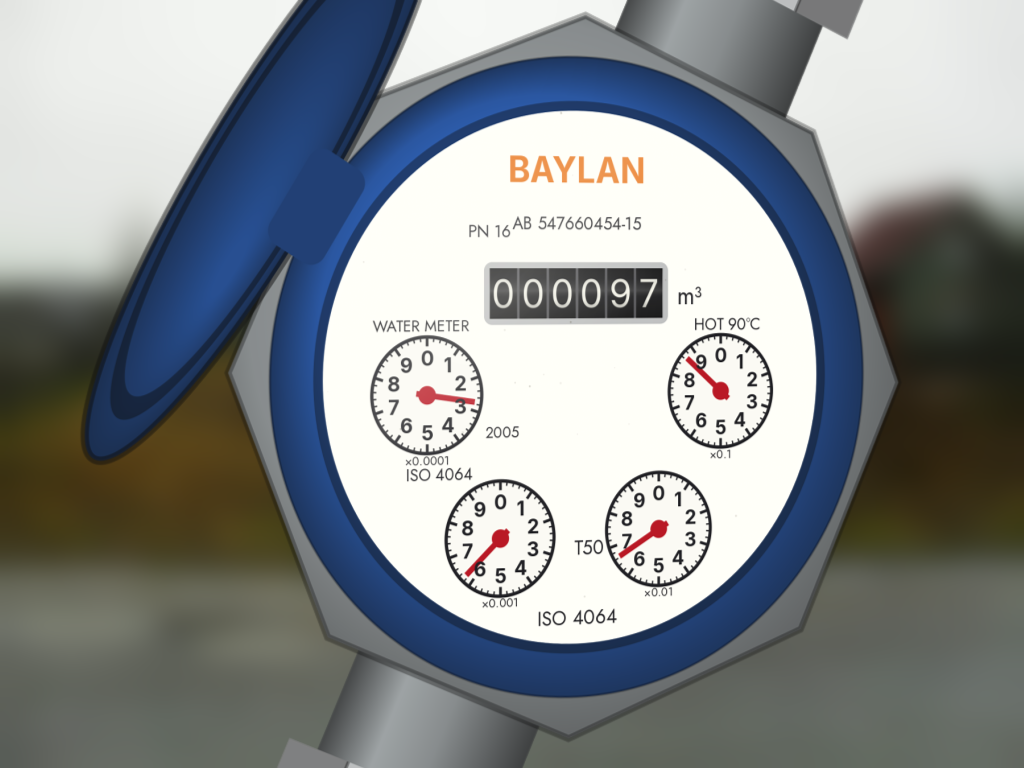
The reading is 97.8662 m³
